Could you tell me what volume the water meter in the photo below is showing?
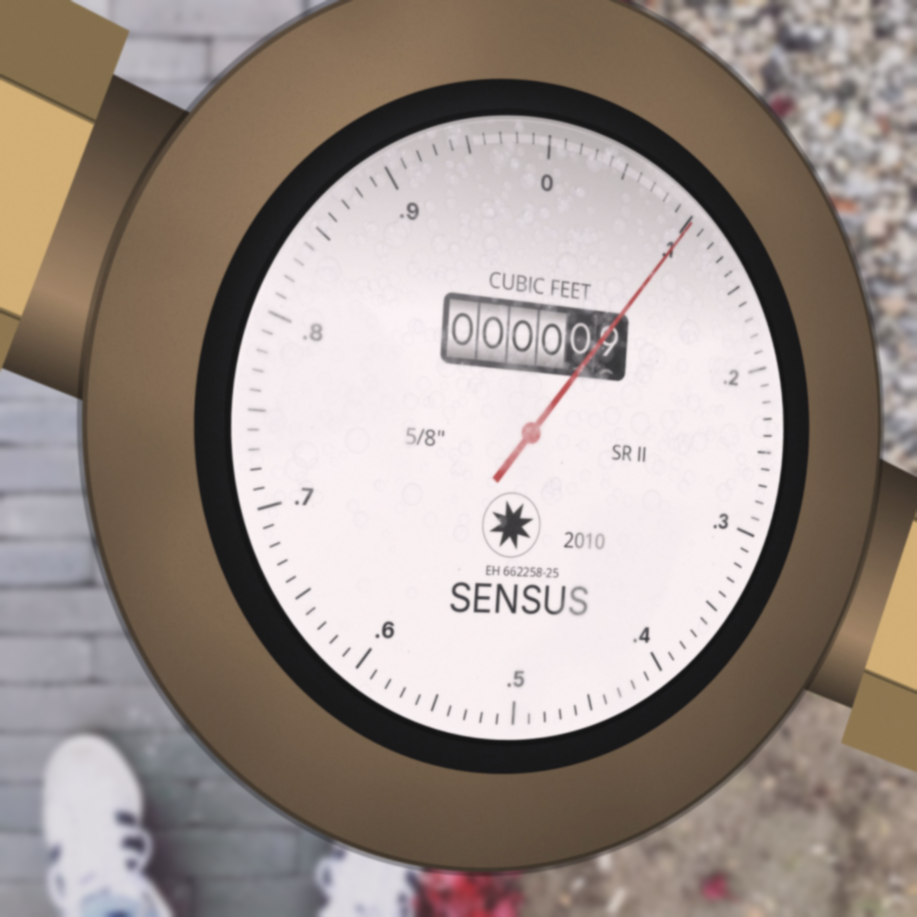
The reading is 9.10 ft³
